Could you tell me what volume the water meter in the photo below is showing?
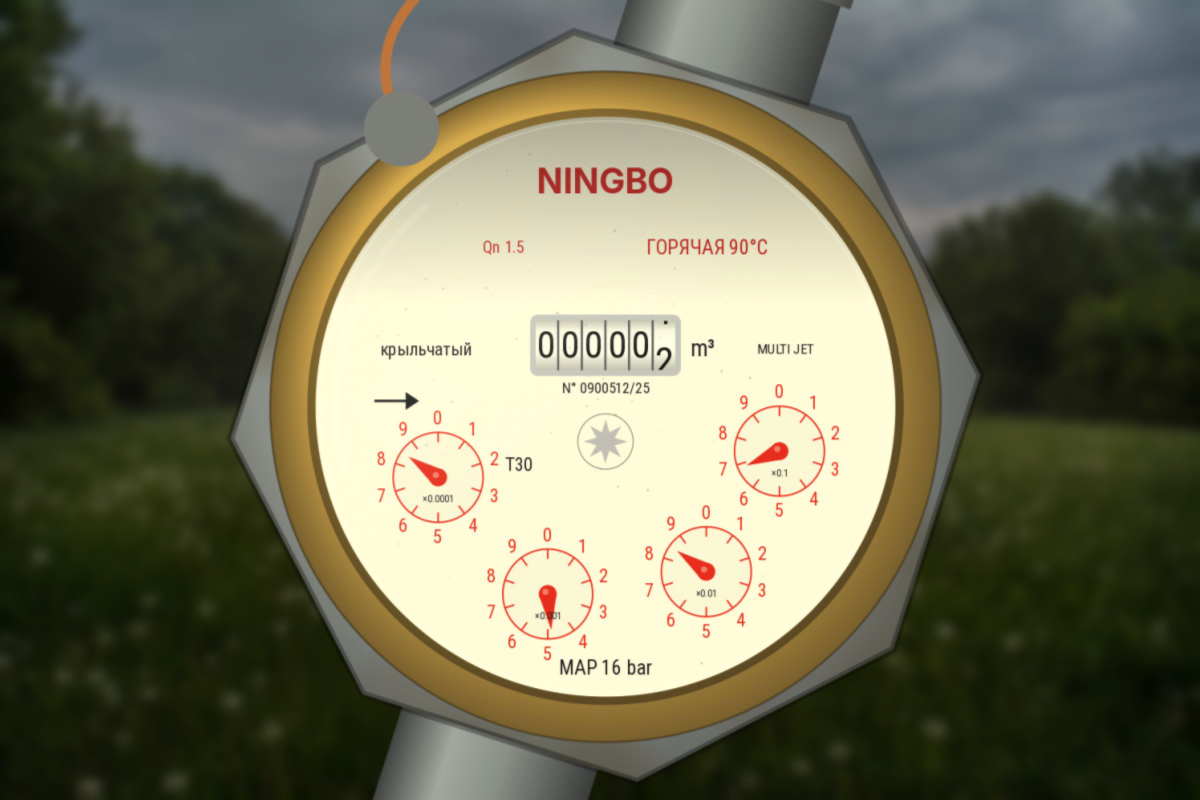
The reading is 1.6848 m³
